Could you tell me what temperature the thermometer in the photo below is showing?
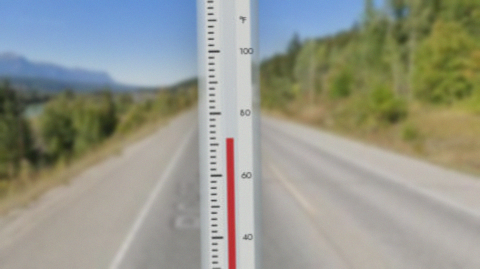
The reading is 72 °F
